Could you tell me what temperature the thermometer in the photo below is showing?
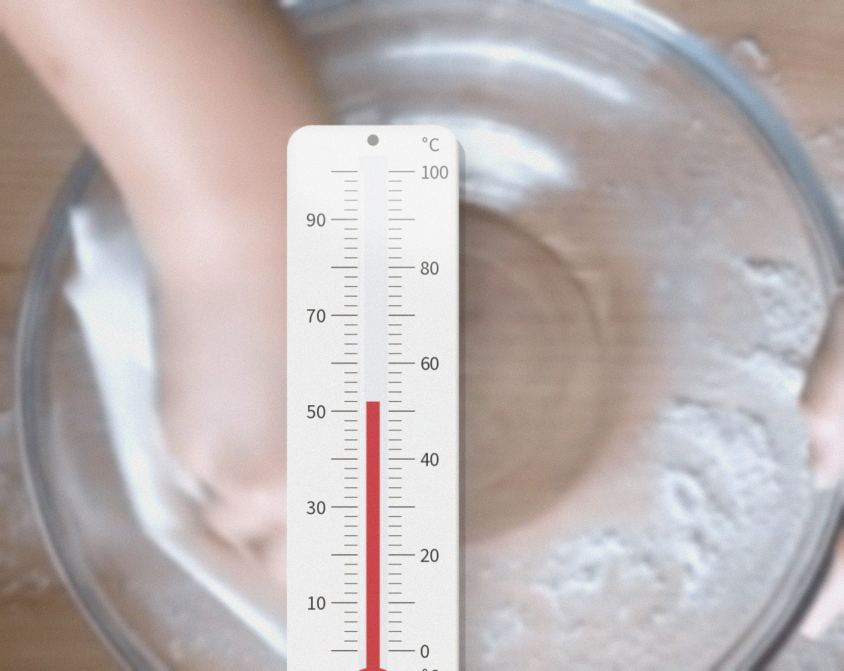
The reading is 52 °C
